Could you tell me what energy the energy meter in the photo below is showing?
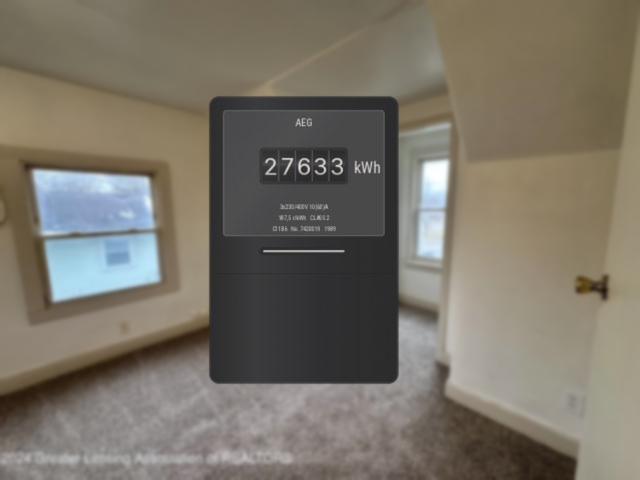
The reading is 27633 kWh
